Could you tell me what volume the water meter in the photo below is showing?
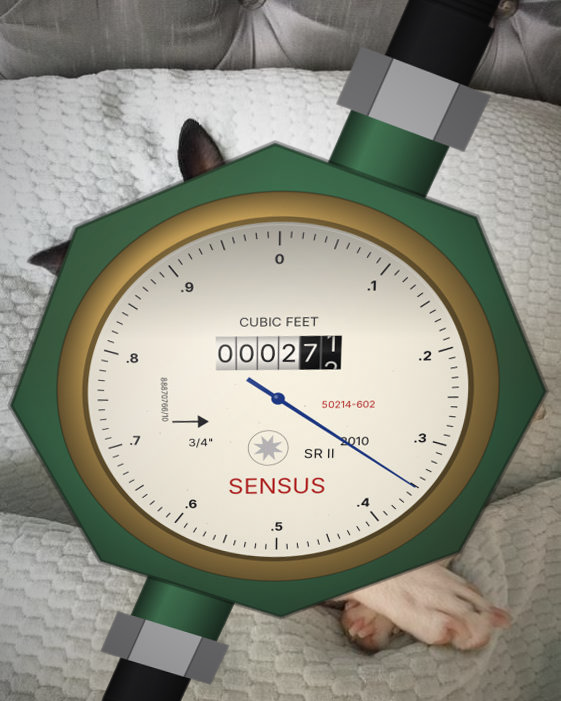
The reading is 271.35 ft³
